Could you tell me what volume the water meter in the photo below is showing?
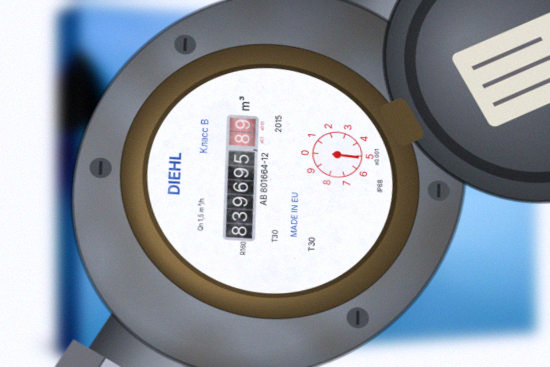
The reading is 839695.895 m³
